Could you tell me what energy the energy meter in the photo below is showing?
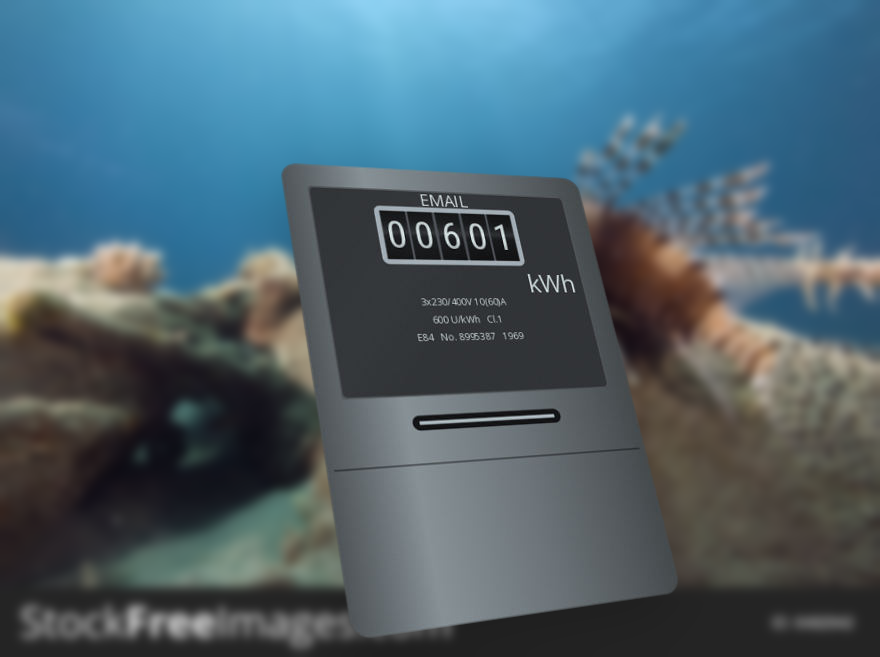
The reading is 601 kWh
